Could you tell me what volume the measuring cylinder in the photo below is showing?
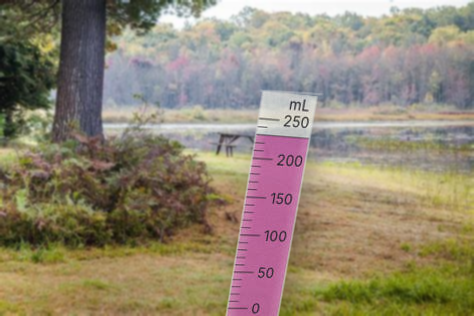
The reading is 230 mL
